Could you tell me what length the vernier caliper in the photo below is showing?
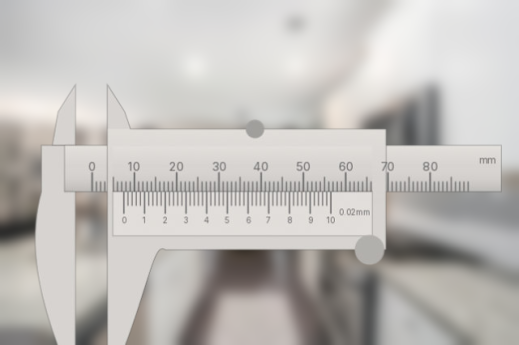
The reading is 7.5 mm
